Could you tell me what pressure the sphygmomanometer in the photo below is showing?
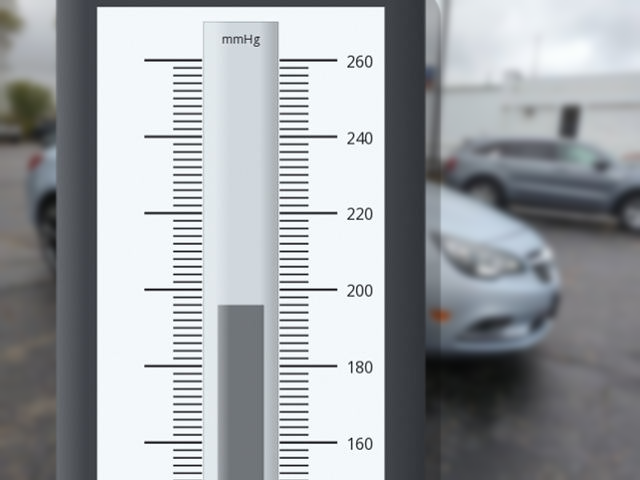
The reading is 196 mmHg
